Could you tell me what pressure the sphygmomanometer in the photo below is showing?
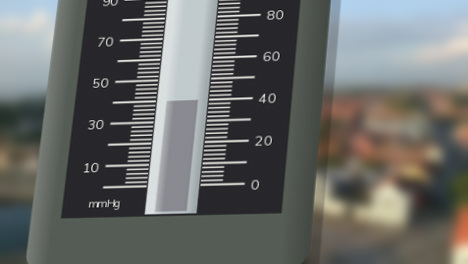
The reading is 40 mmHg
